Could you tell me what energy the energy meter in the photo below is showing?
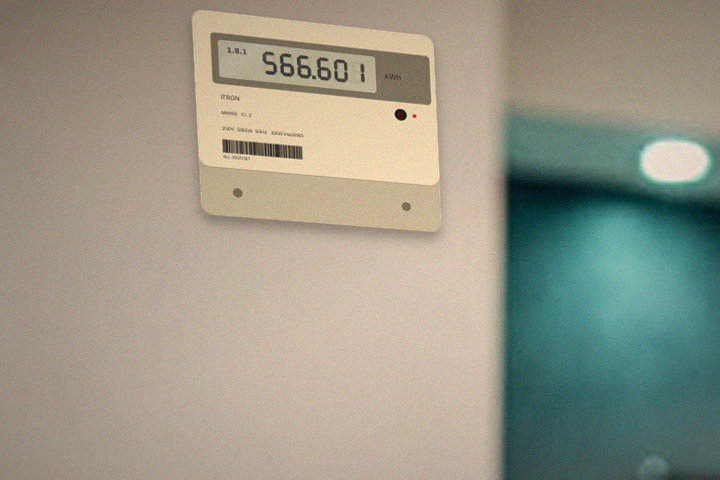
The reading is 566.601 kWh
